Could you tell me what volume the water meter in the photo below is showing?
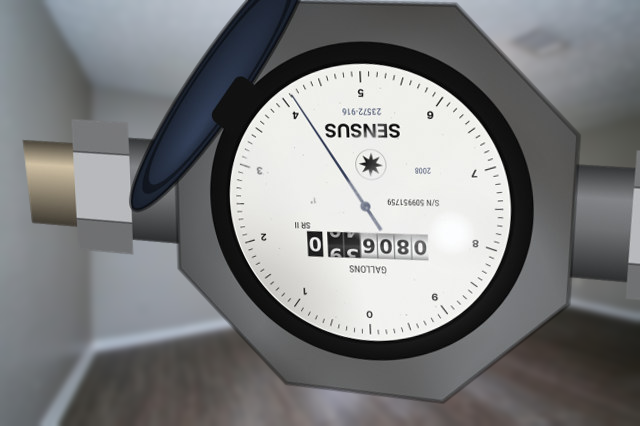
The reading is 806394.1 gal
